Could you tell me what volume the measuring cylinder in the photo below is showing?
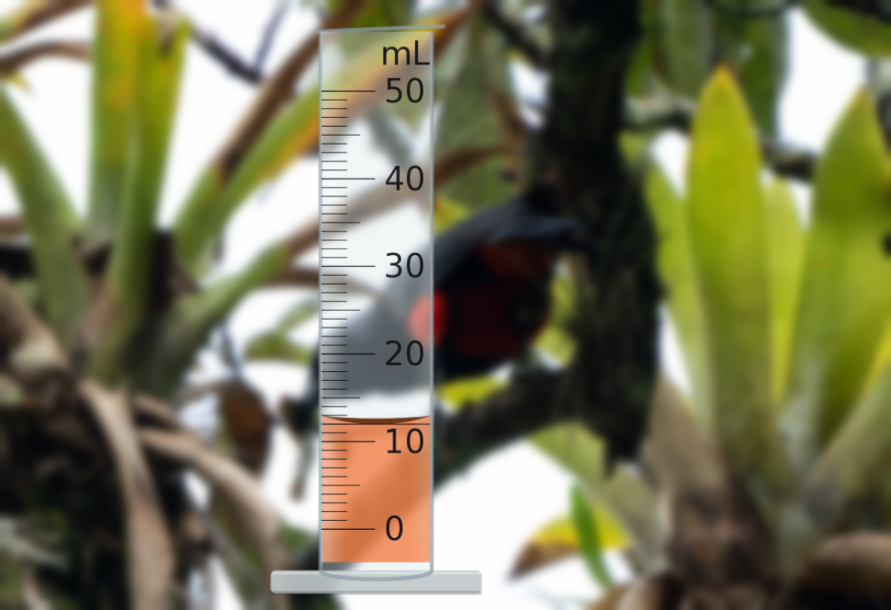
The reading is 12 mL
